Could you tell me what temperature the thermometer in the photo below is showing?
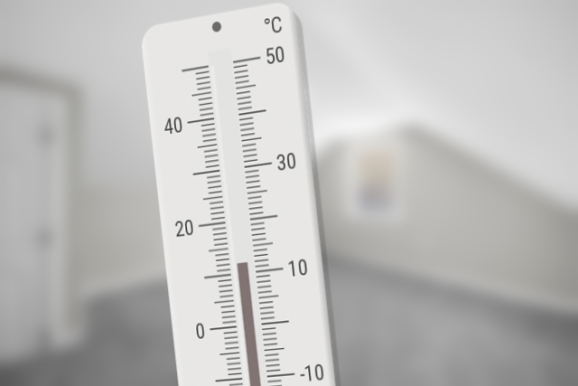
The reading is 12 °C
